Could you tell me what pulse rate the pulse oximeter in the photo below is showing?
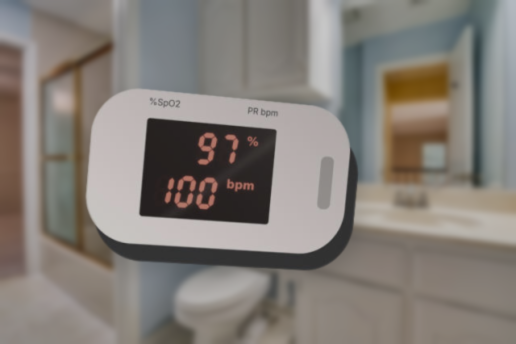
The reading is 100 bpm
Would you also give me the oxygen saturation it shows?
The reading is 97 %
